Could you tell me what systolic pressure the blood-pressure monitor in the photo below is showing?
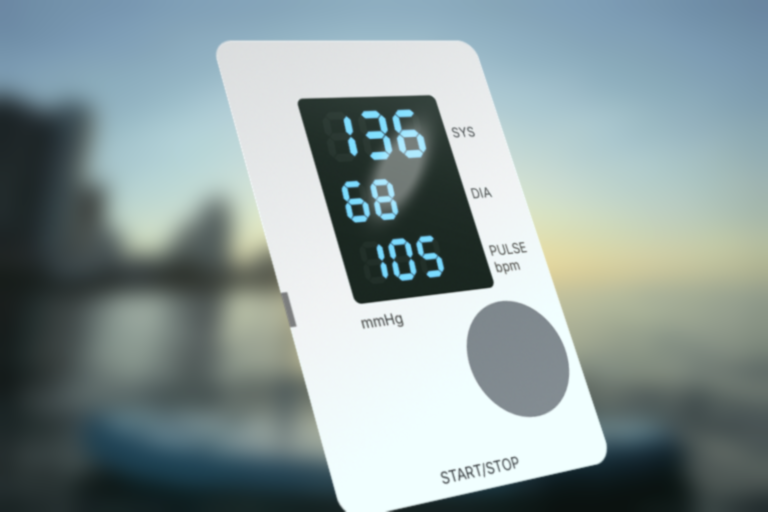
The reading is 136 mmHg
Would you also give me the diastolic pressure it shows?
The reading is 68 mmHg
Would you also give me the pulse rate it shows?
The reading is 105 bpm
